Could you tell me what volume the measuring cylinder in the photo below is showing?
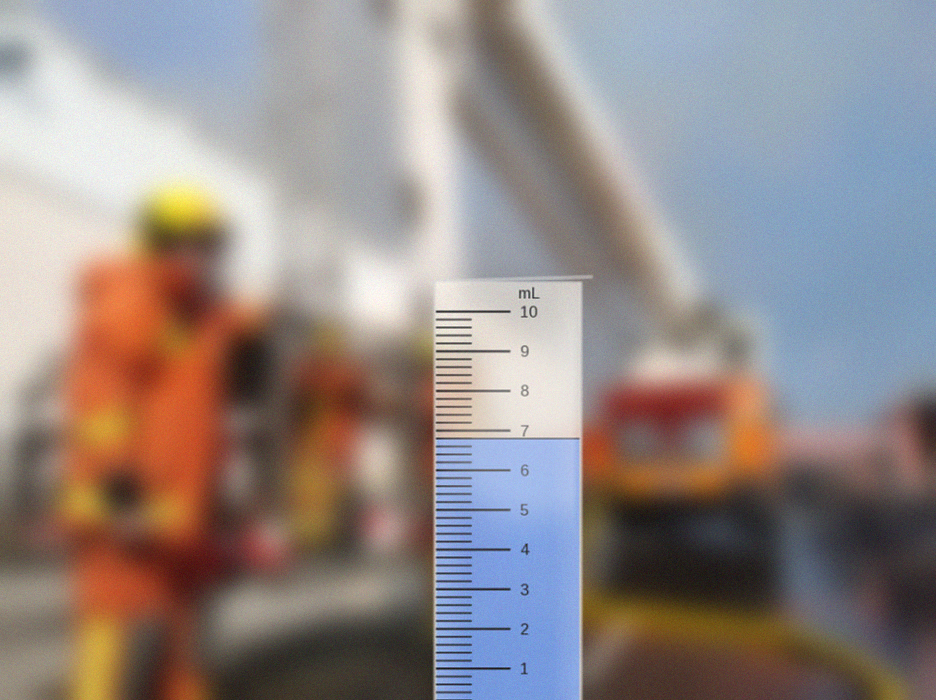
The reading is 6.8 mL
